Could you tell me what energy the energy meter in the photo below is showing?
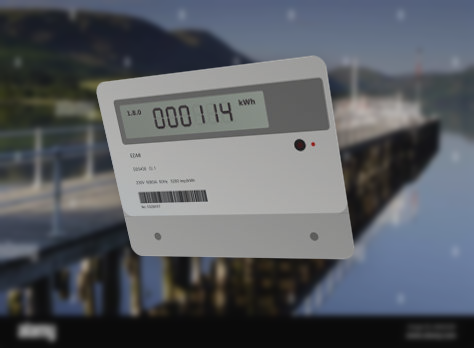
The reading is 114 kWh
